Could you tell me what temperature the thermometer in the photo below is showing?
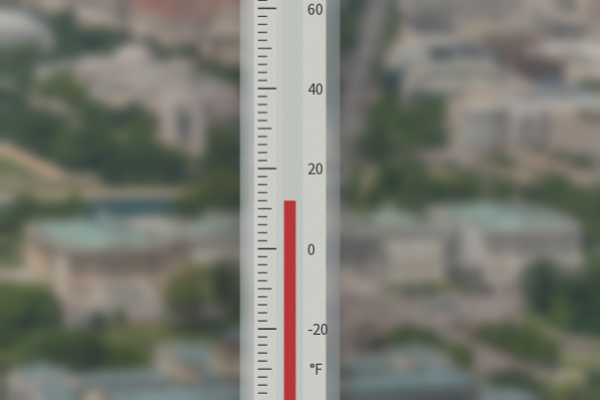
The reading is 12 °F
